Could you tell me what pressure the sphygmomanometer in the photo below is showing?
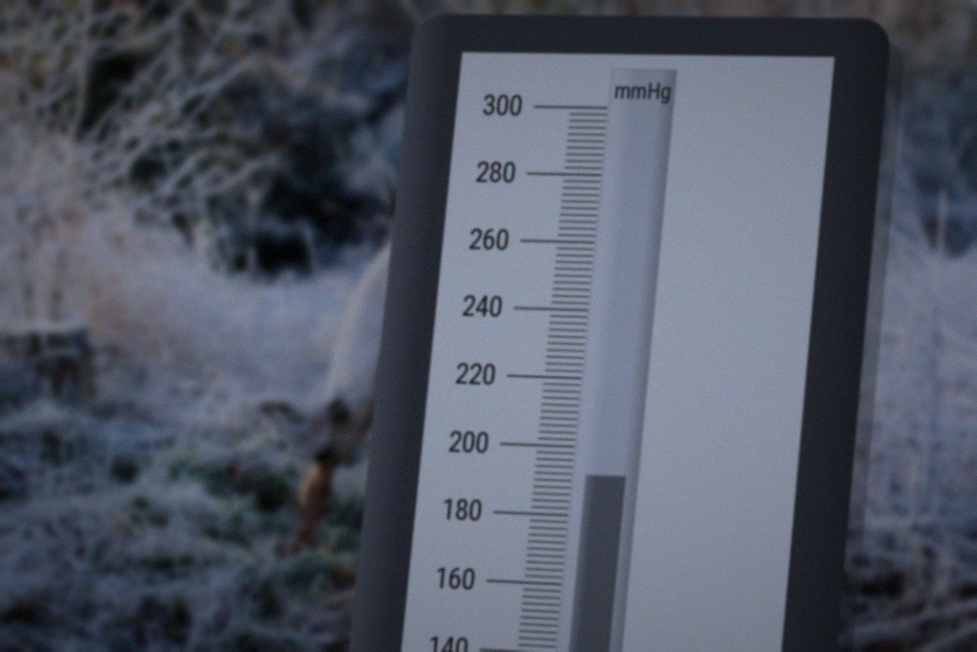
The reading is 192 mmHg
